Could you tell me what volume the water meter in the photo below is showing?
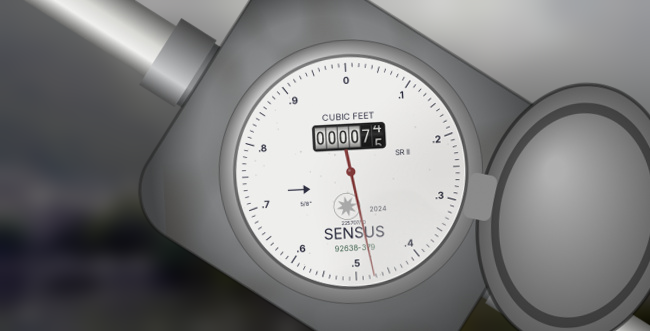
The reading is 74.47 ft³
